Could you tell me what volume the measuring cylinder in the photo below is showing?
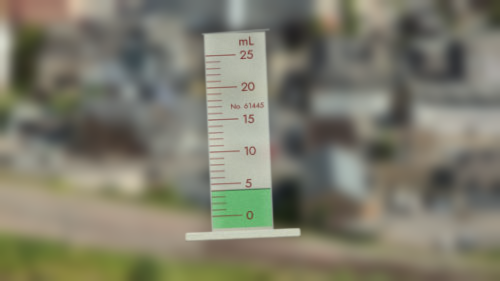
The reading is 4 mL
